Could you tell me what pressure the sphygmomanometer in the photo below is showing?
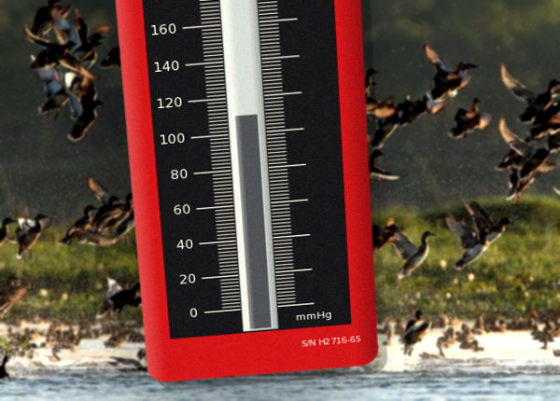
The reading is 110 mmHg
